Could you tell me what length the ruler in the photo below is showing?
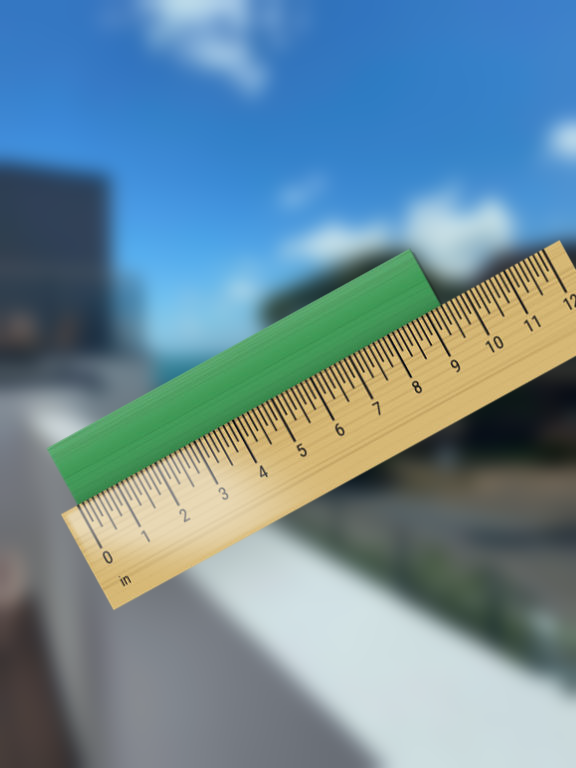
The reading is 9.375 in
